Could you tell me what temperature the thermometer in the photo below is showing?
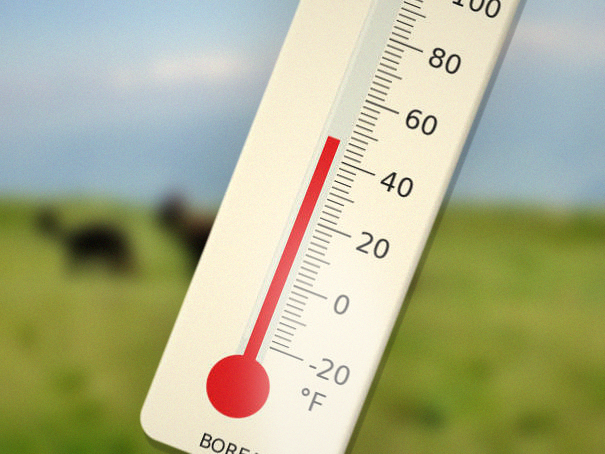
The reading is 46 °F
